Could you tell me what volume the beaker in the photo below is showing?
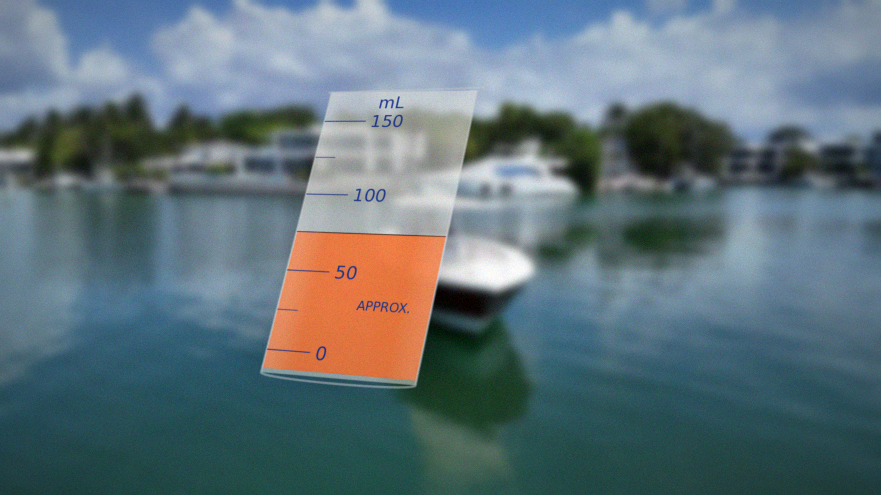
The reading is 75 mL
